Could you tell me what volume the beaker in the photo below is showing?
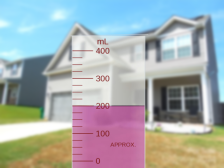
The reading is 200 mL
